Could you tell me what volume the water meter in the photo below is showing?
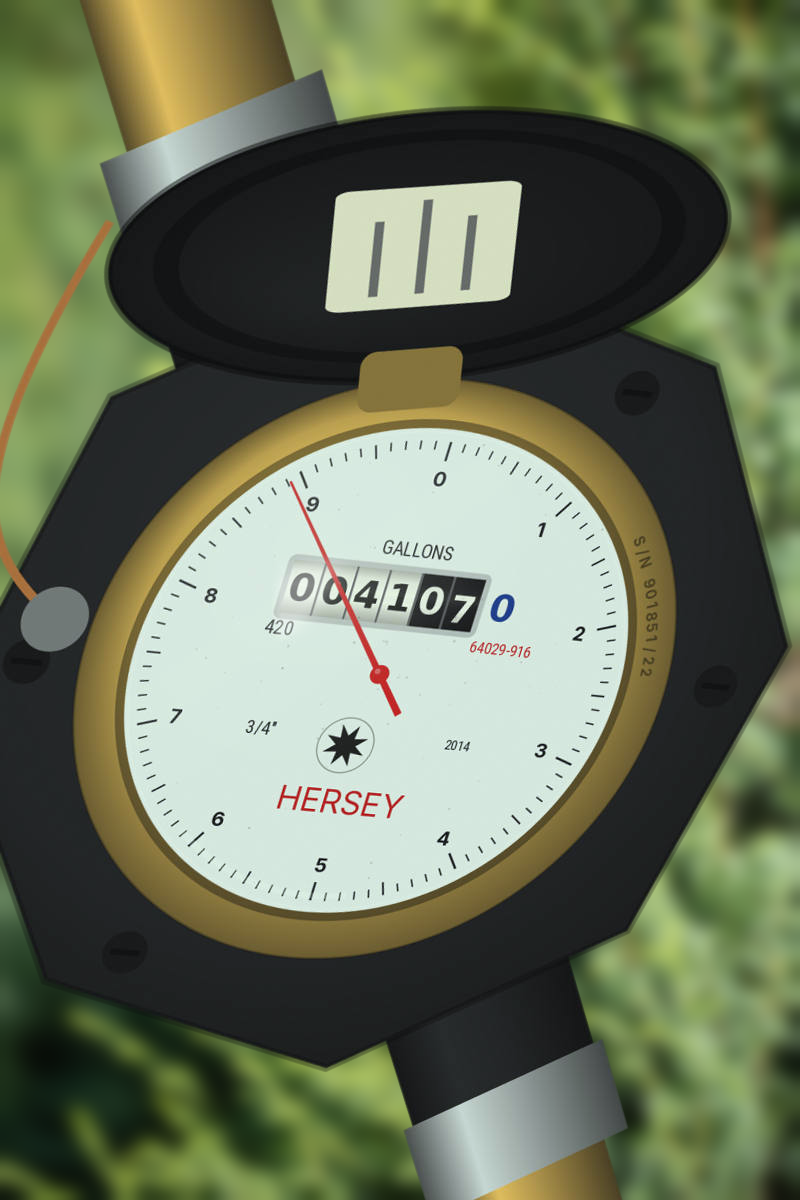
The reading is 41068.9 gal
